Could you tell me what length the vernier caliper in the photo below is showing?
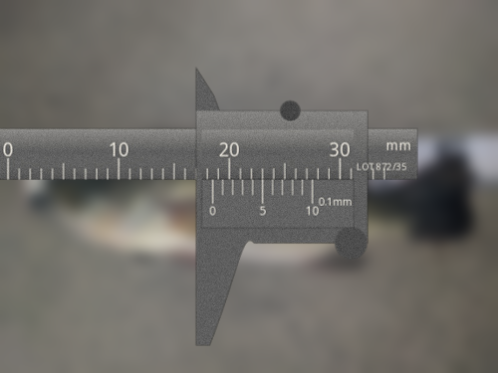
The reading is 18.5 mm
